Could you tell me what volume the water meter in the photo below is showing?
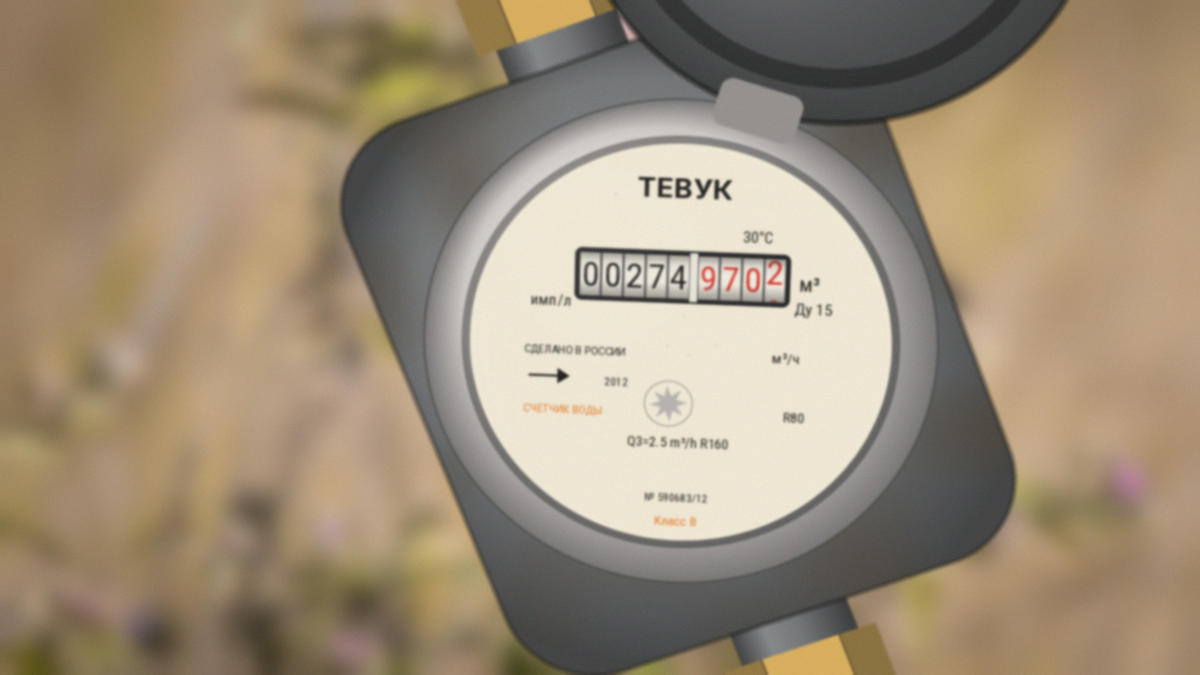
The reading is 274.9702 m³
